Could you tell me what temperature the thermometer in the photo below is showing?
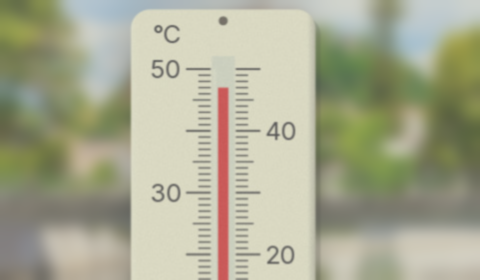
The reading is 47 °C
